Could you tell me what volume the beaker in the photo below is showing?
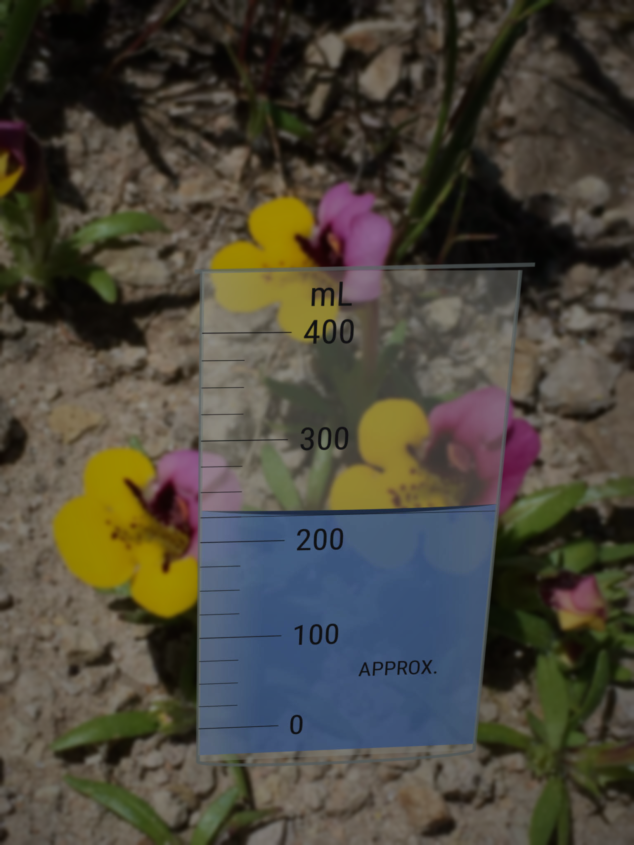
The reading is 225 mL
